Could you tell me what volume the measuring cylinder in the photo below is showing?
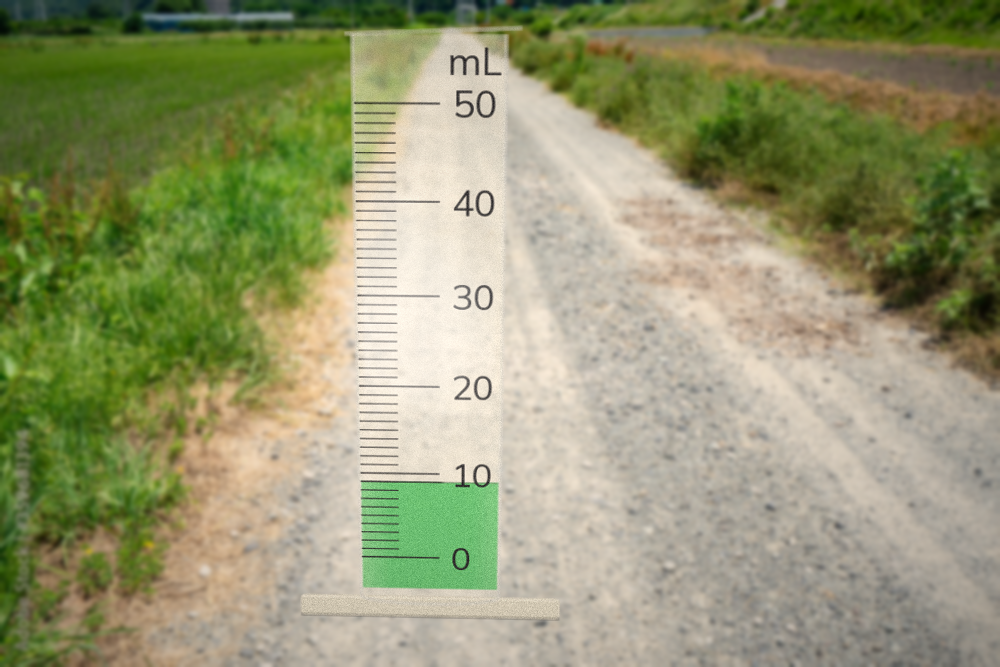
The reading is 9 mL
